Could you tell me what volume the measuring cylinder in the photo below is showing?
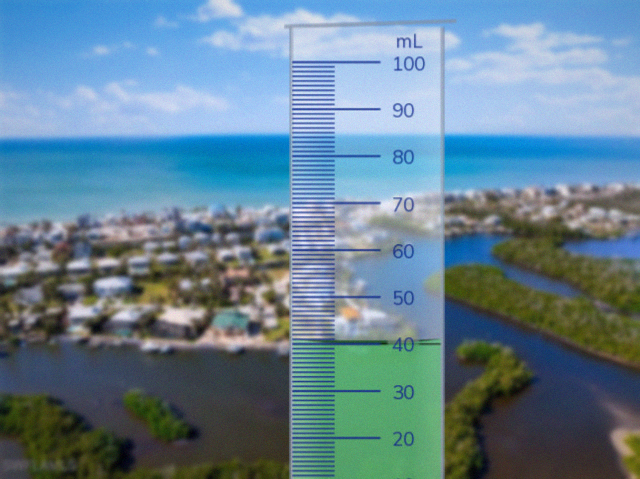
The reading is 40 mL
